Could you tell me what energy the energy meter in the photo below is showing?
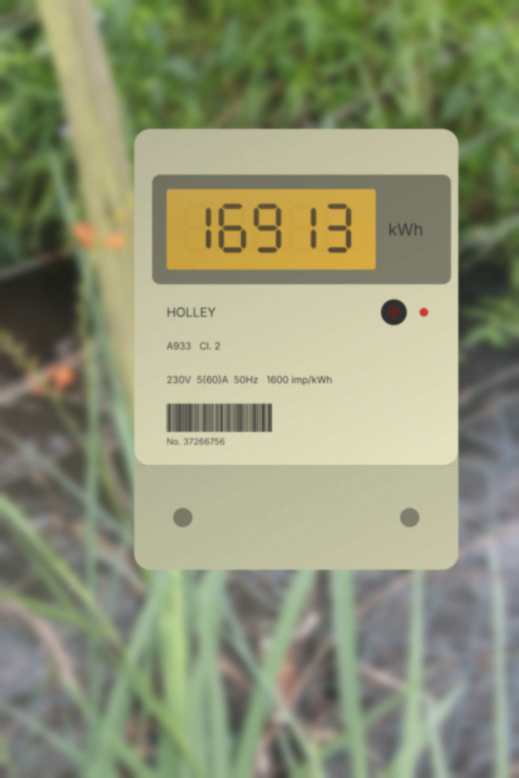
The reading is 16913 kWh
